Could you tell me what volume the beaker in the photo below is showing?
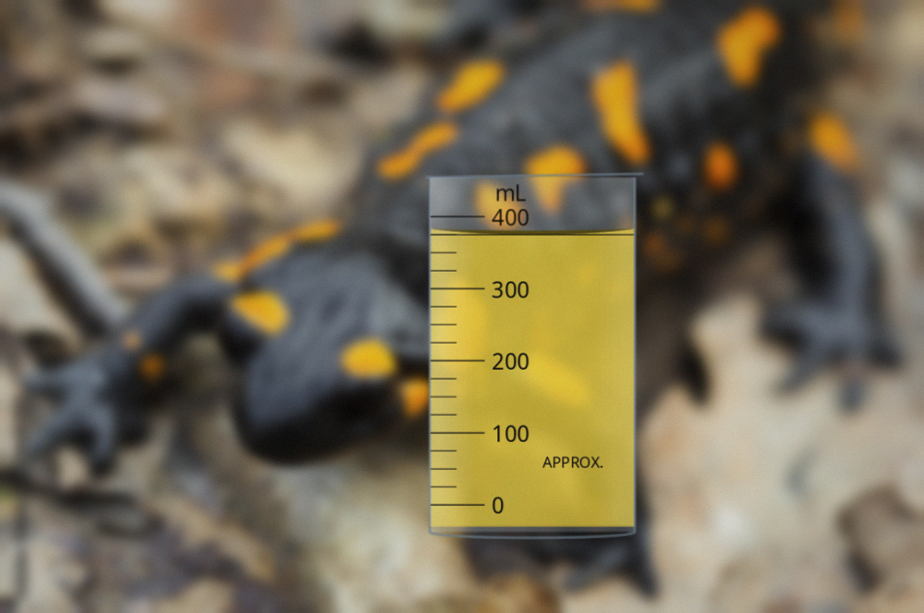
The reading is 375 mL
